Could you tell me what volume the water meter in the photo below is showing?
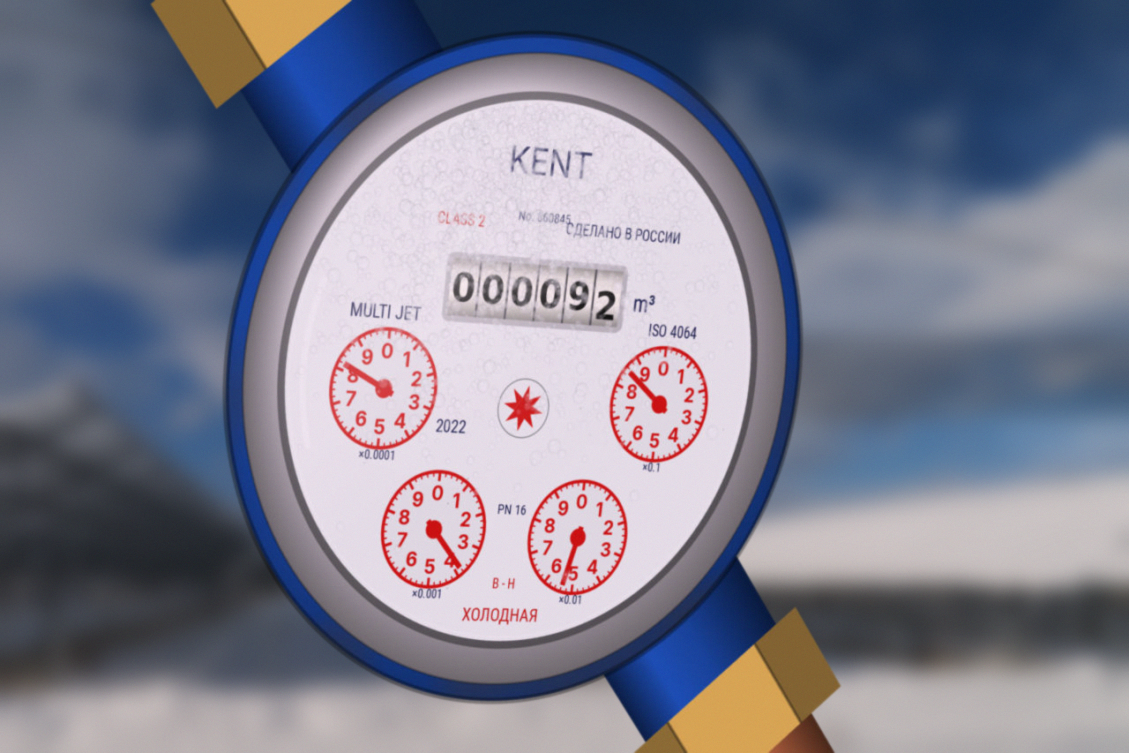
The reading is 91.8538 m³
